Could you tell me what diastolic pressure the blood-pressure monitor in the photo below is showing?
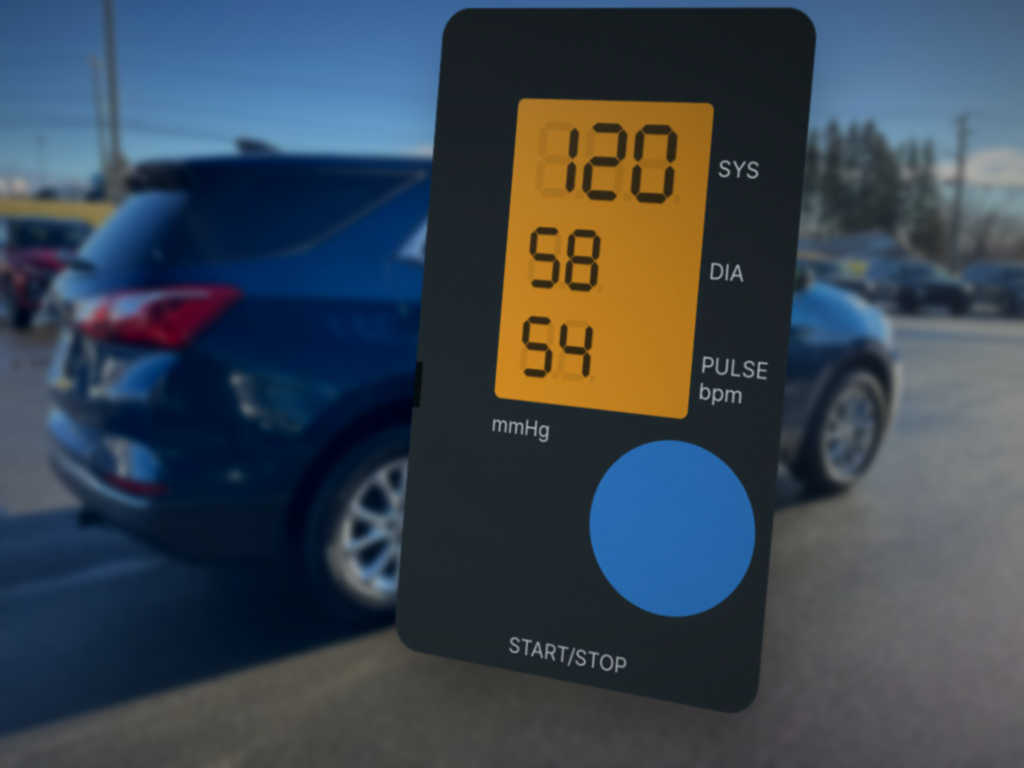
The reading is 58 mmHg
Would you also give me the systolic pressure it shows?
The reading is 120 mmHg
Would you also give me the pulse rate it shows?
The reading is 54 bpm
